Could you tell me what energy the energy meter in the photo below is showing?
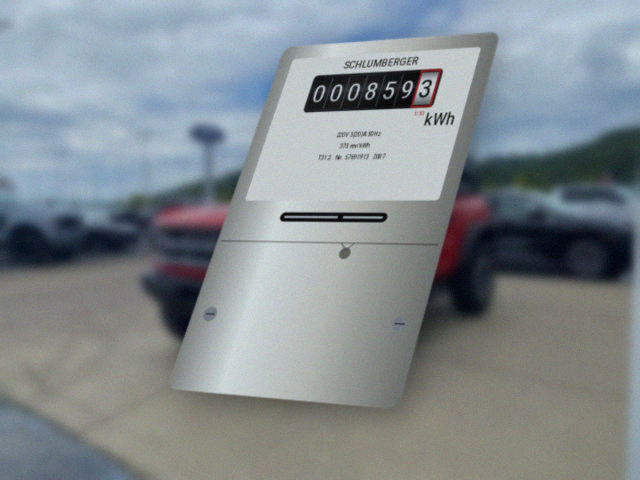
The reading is 859.3 kWh
